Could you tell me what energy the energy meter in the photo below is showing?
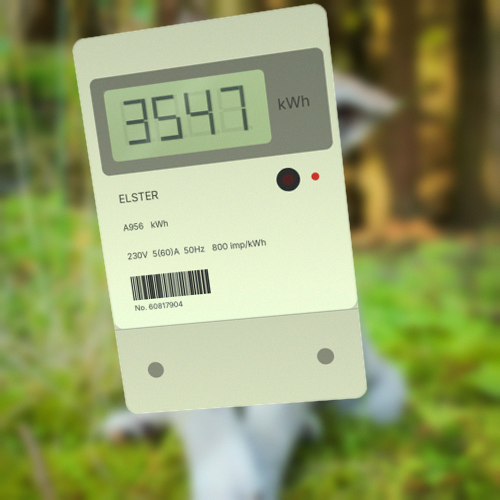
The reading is 3547 kWh
